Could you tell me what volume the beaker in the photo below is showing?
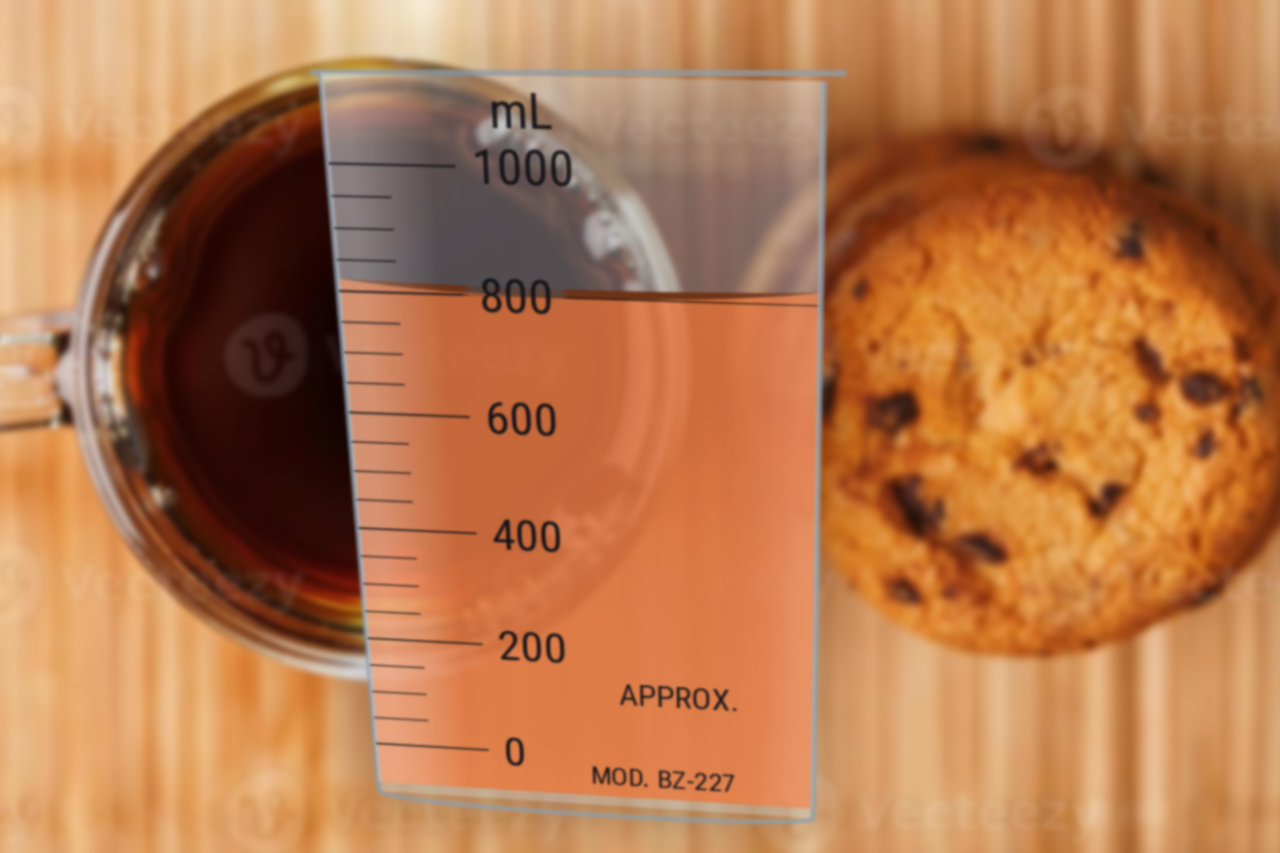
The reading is 800 mL
